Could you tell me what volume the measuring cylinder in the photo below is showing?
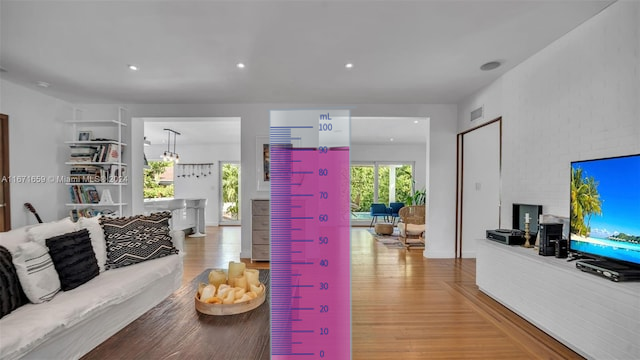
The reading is 90 mL
